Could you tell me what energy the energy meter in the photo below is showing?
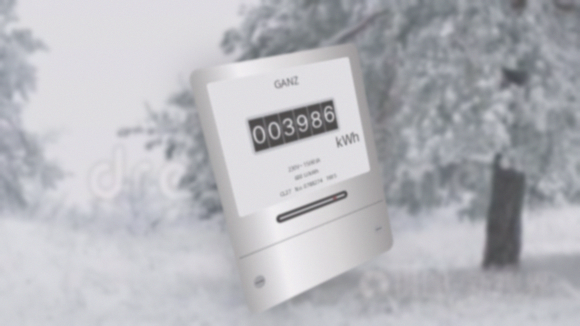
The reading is 3986 kWh
